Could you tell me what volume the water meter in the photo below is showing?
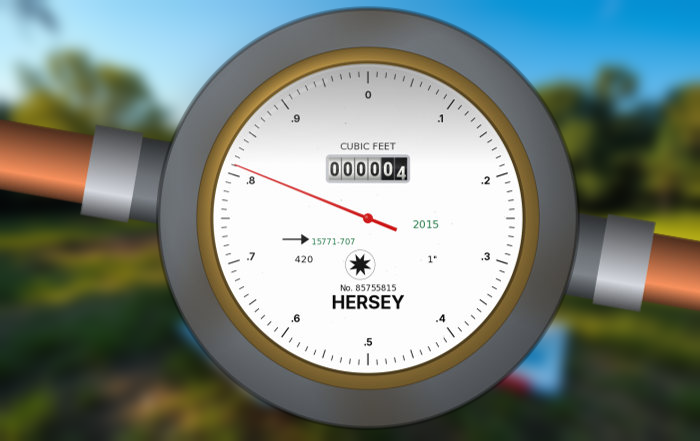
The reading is 3.81 ft³
